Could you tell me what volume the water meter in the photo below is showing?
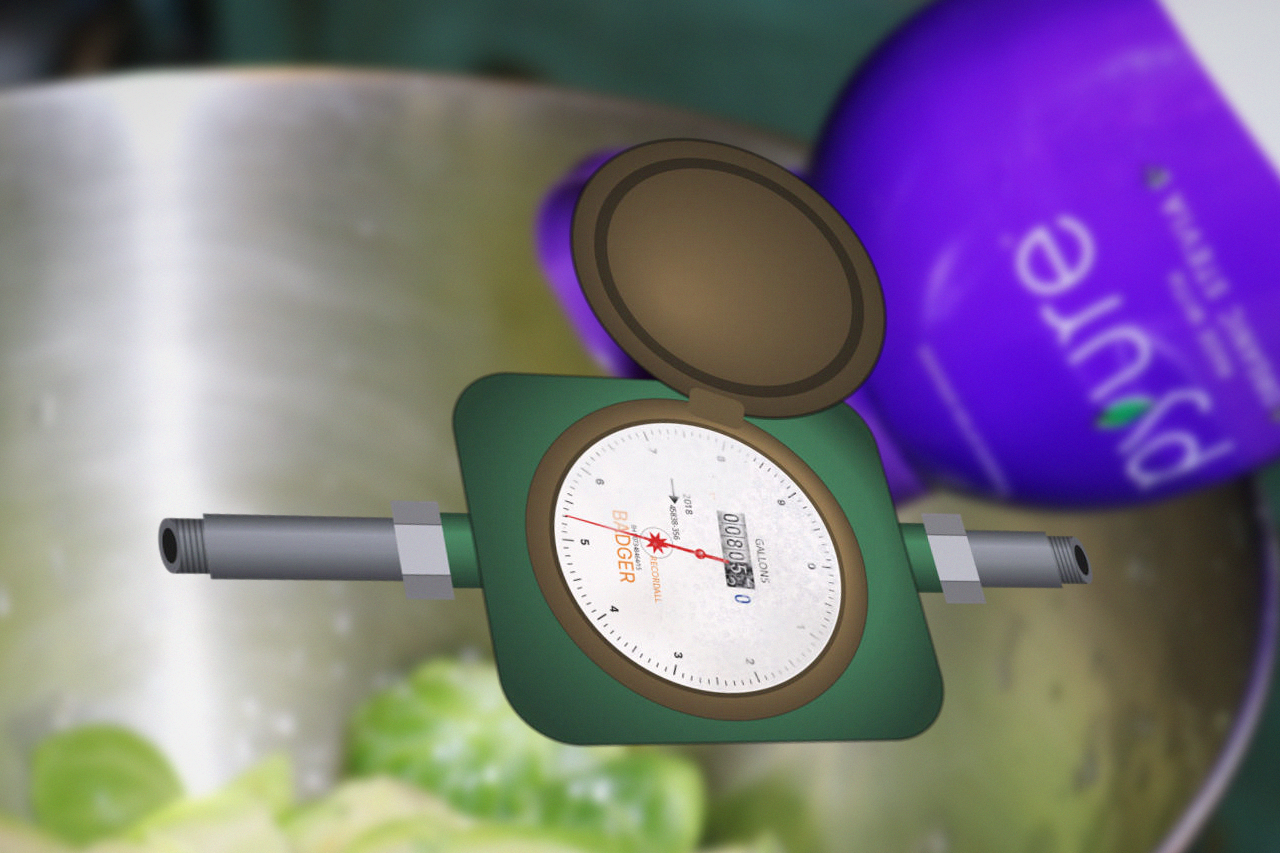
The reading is 80525.3 gal
